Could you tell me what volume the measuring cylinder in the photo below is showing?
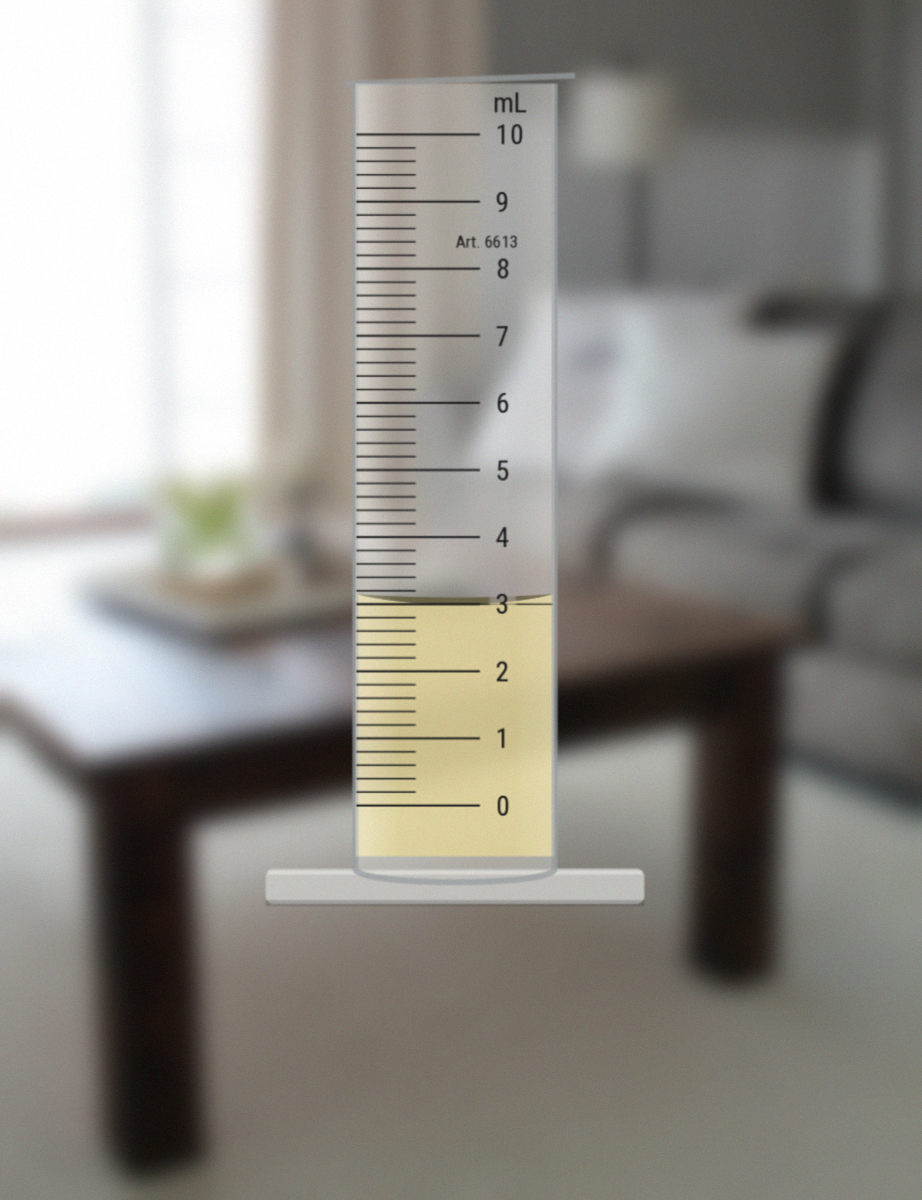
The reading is 3 mL
